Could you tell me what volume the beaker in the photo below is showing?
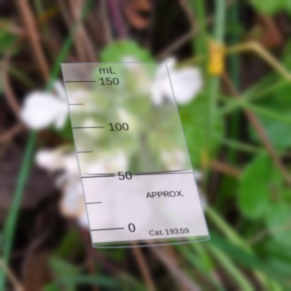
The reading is 50 mL
